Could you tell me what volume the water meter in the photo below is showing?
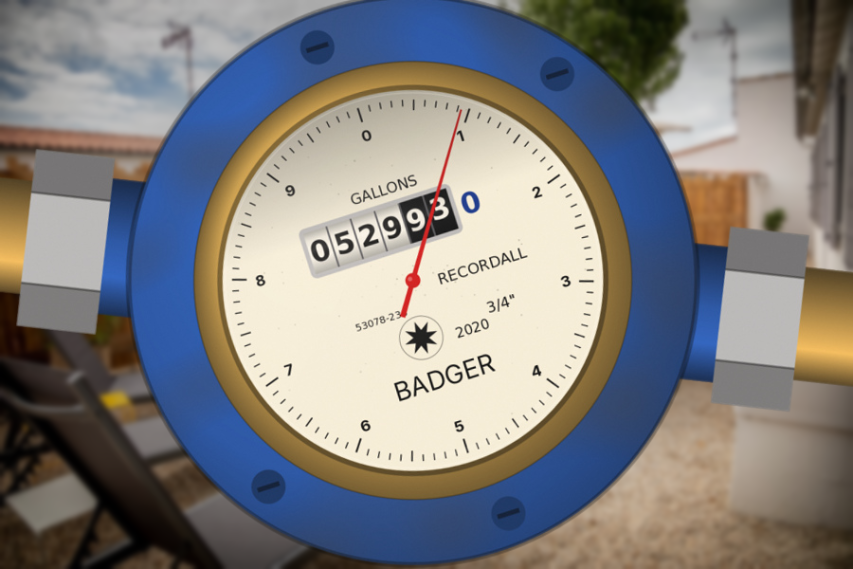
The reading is 529930.9 gal
